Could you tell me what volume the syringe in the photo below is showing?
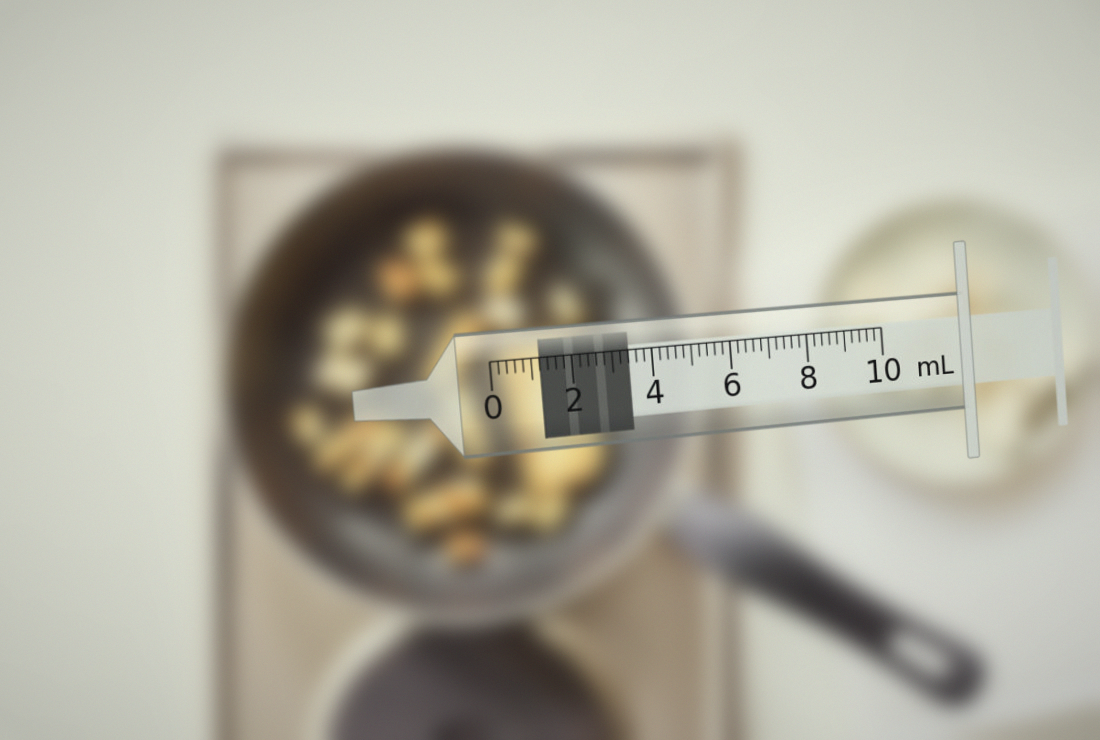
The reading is 1.2 mL
